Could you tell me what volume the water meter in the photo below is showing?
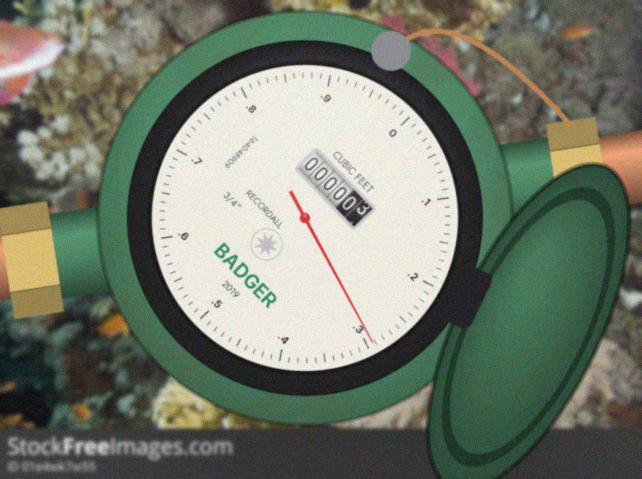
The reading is 3.29 ft³
